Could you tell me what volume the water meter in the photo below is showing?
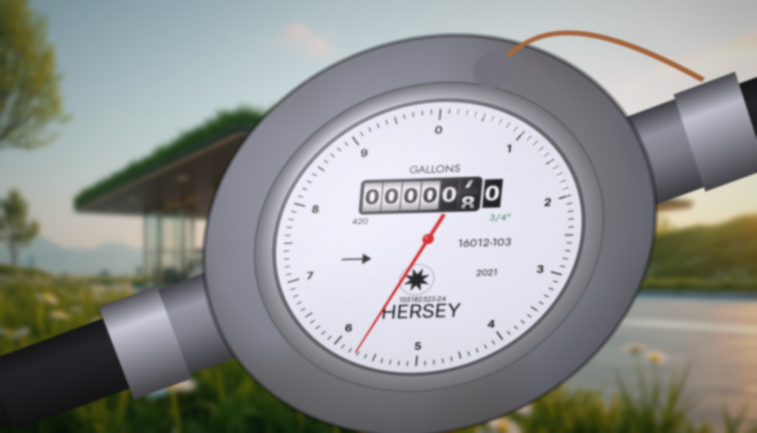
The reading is 75.7 gal
